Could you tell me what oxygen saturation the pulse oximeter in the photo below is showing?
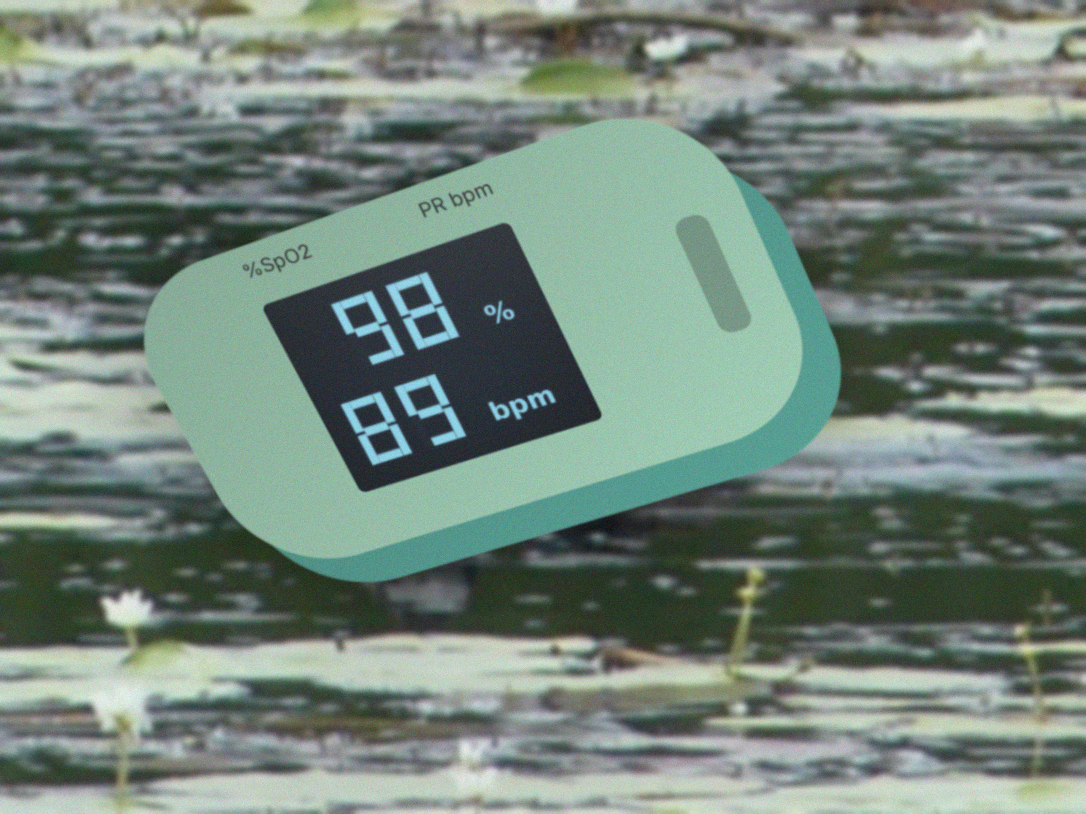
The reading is 98 %
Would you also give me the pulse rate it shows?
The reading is 89 bpm
